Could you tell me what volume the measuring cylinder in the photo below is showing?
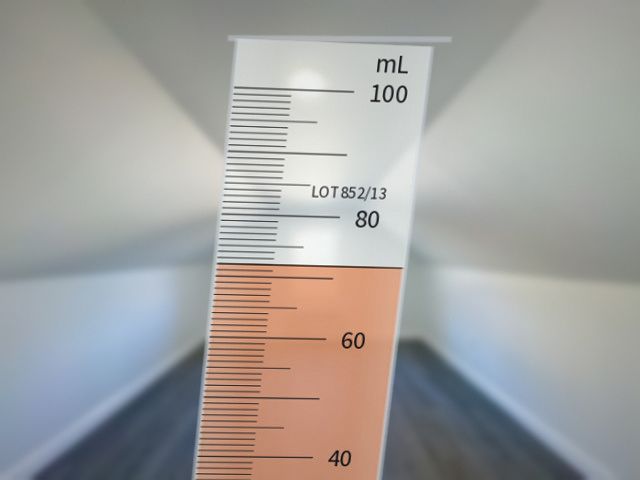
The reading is 72 mL
